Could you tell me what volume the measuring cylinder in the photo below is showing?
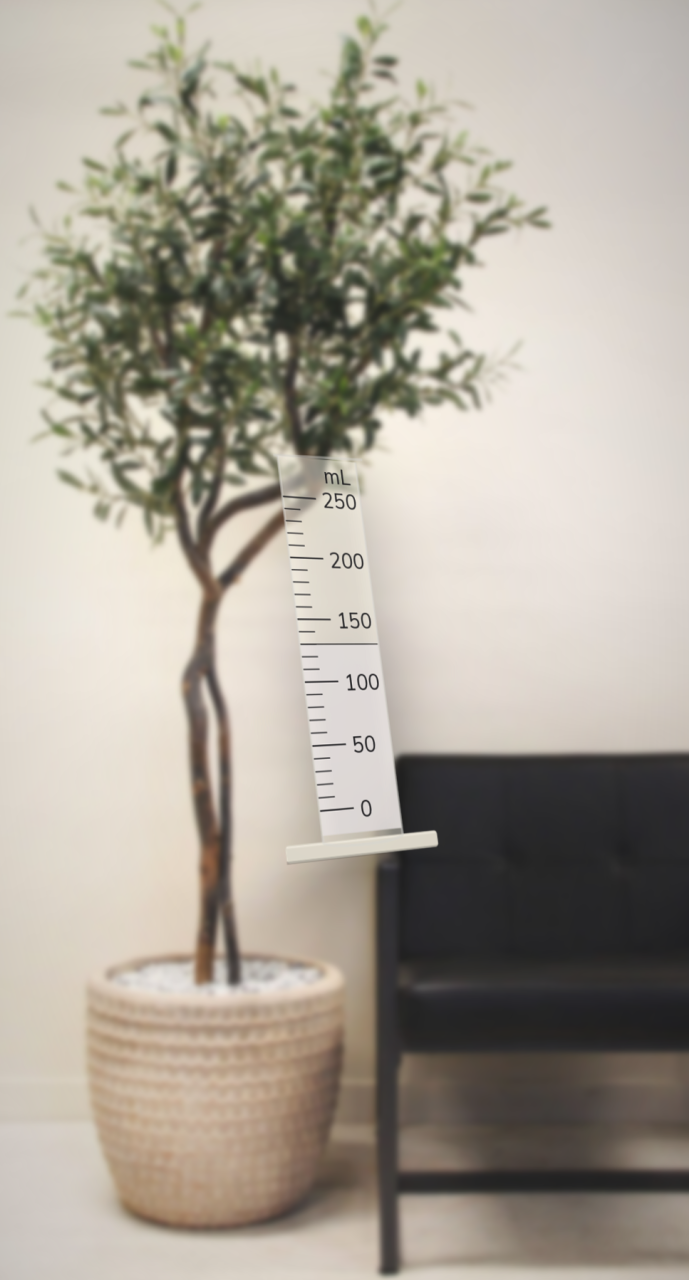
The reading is 130 mL
